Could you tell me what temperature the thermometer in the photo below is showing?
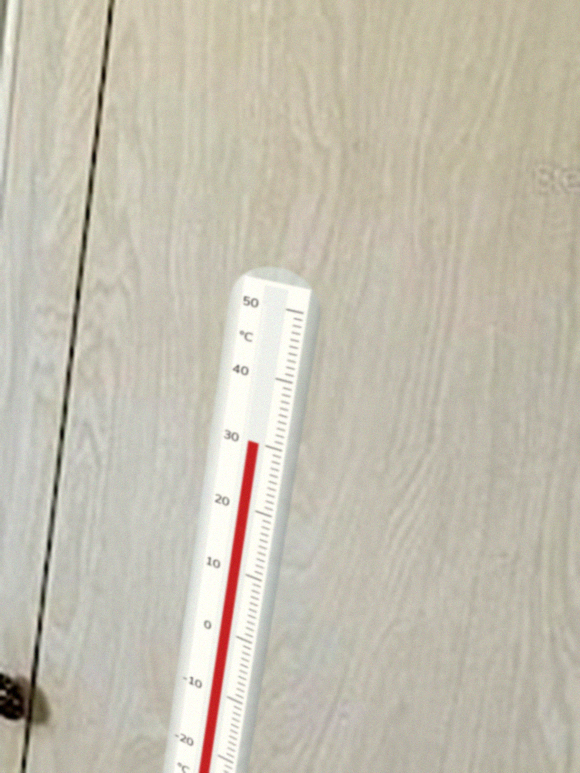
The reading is 30 °C
